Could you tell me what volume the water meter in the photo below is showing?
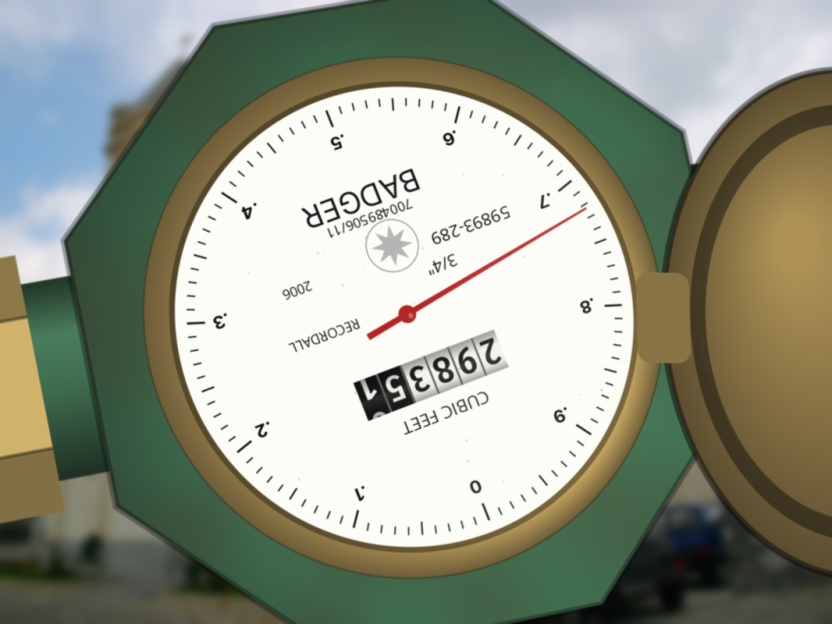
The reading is 298350.72 ft³
